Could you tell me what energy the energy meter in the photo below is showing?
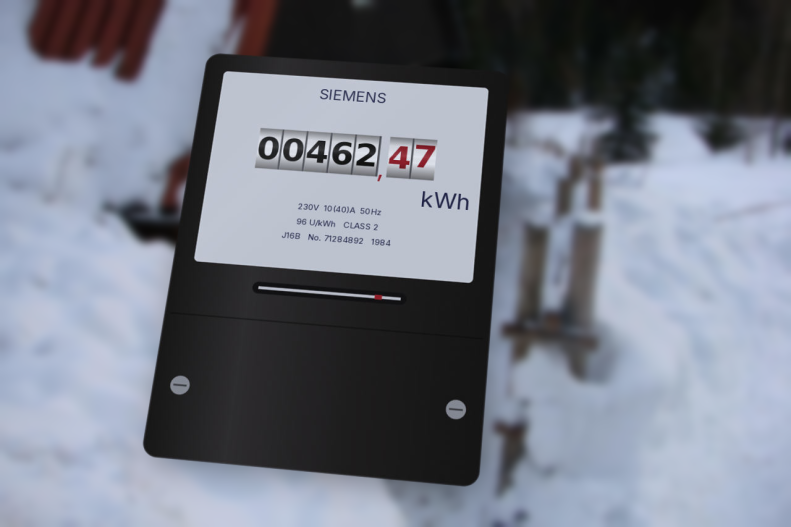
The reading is 462.47 kWh
